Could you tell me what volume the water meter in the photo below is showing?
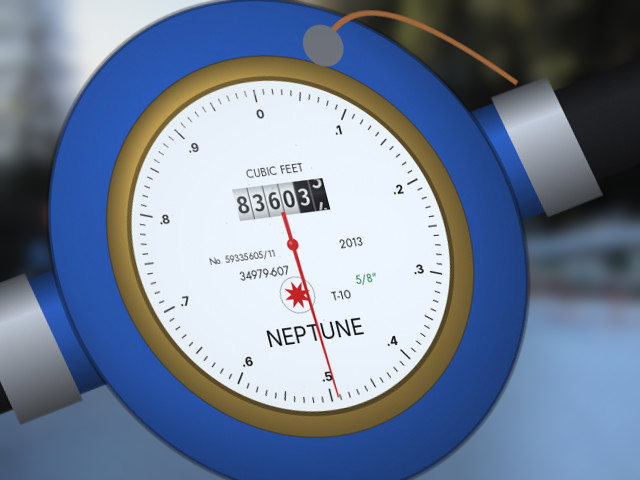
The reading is 836033.49 ft³
